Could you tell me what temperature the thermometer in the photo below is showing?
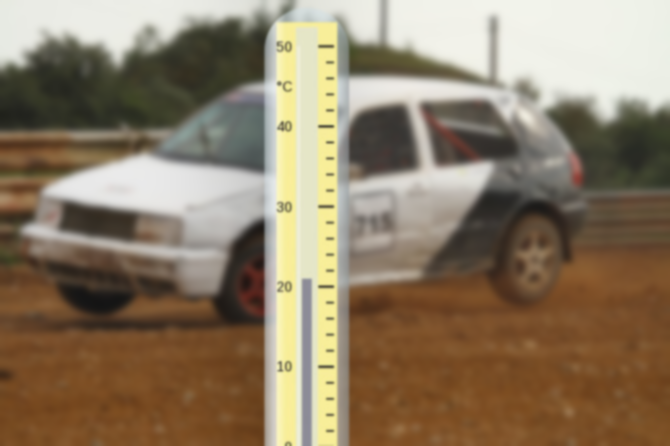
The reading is 21 °C
